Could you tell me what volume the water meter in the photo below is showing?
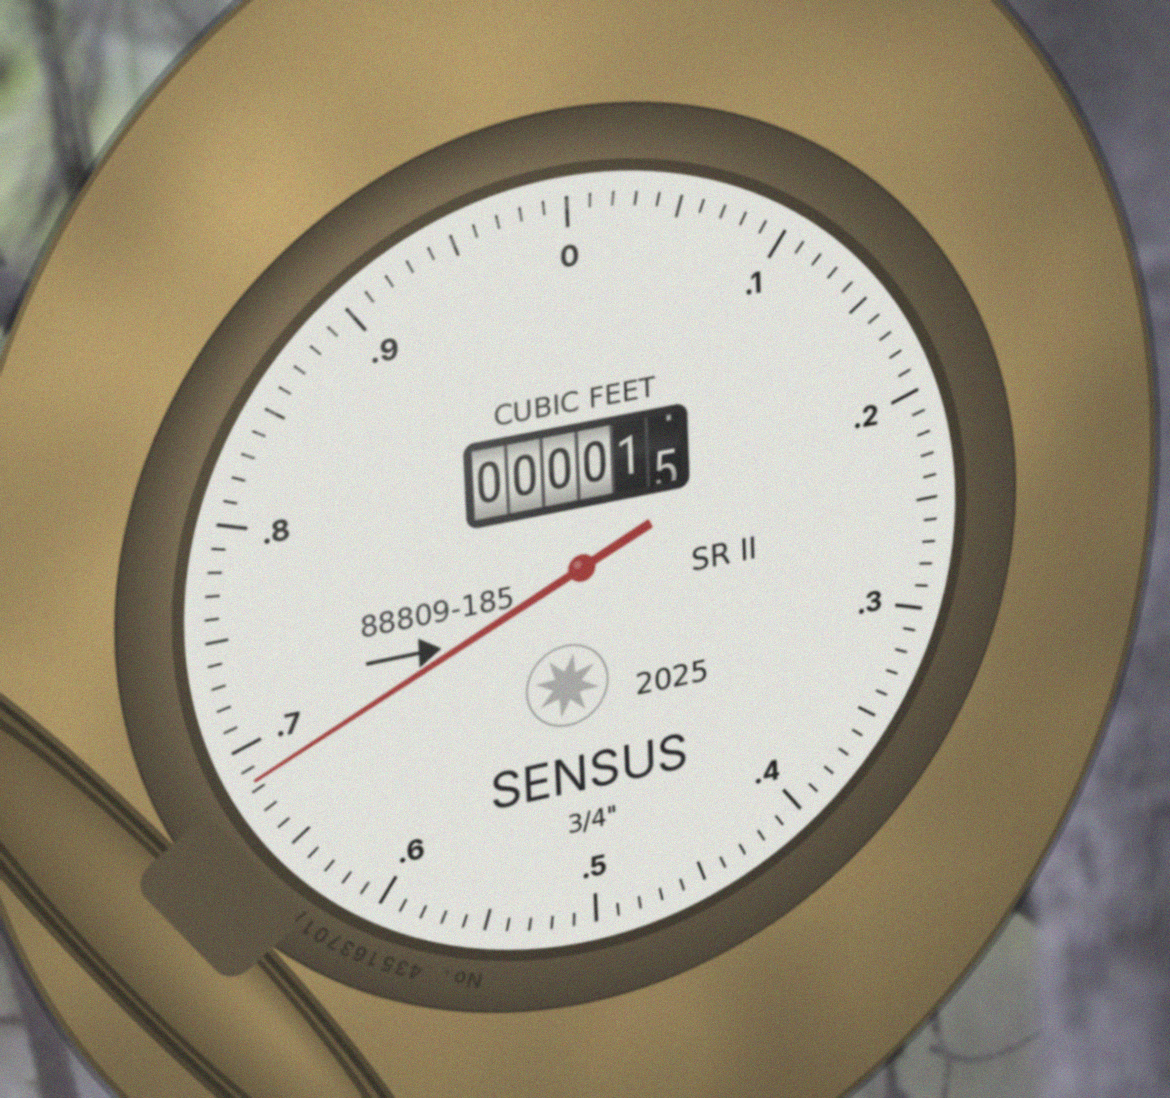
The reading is 14.68 ft³
